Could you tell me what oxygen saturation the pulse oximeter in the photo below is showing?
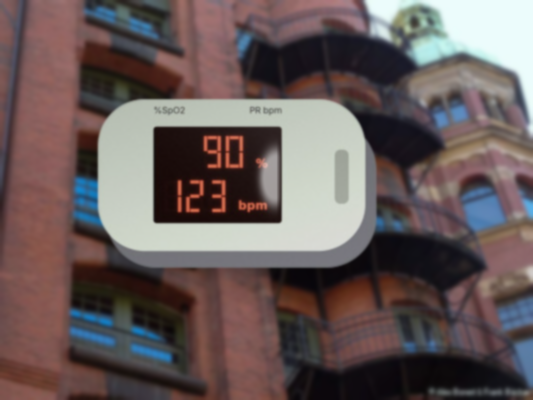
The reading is 90 %
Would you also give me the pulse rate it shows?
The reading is 123 bpm
